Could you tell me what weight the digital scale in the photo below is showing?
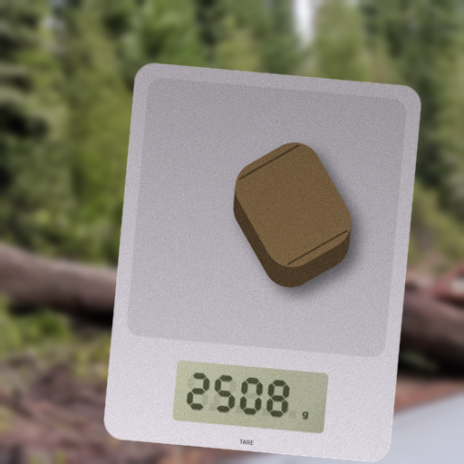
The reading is 2508 g
